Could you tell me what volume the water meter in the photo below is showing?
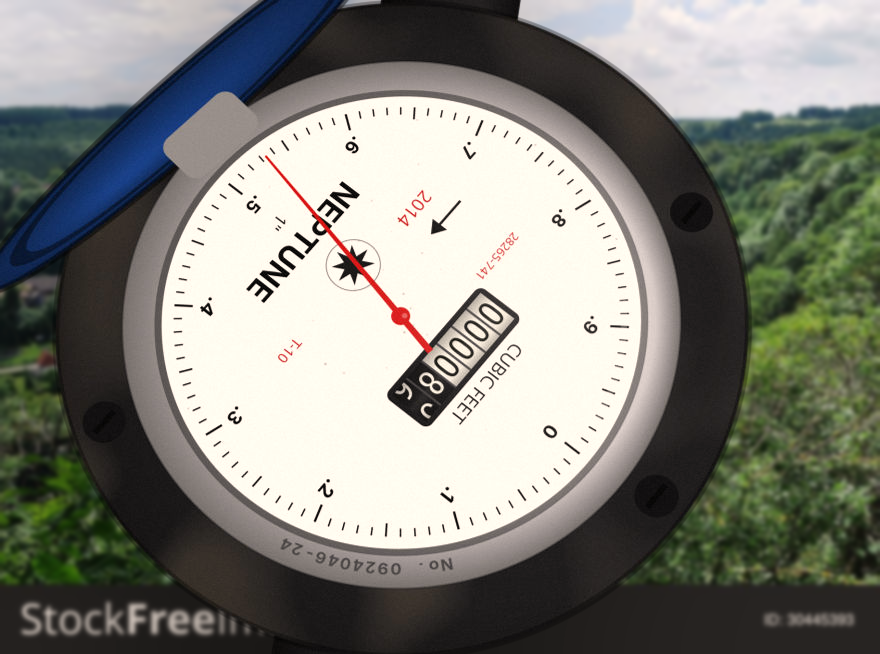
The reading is 85.53 ft³
